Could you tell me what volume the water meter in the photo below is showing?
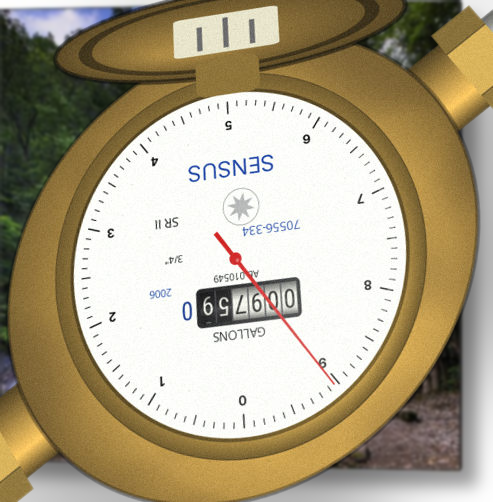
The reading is 97589.0 gal
